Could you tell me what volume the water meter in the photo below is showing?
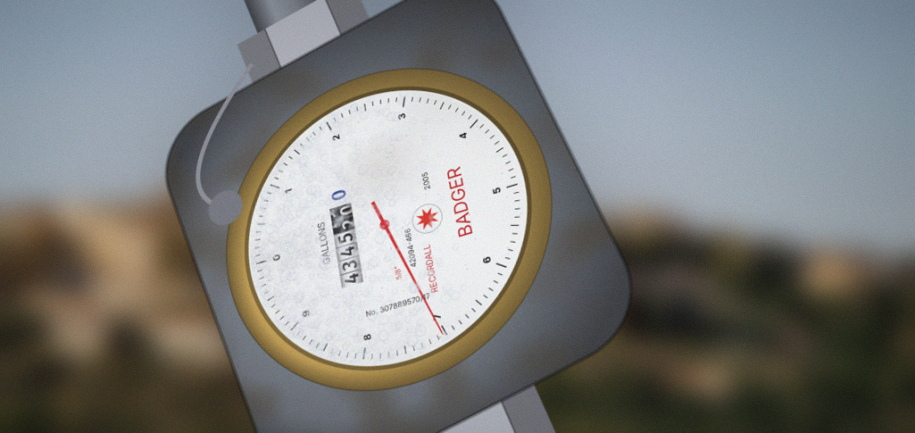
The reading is 4345197.0 gal
